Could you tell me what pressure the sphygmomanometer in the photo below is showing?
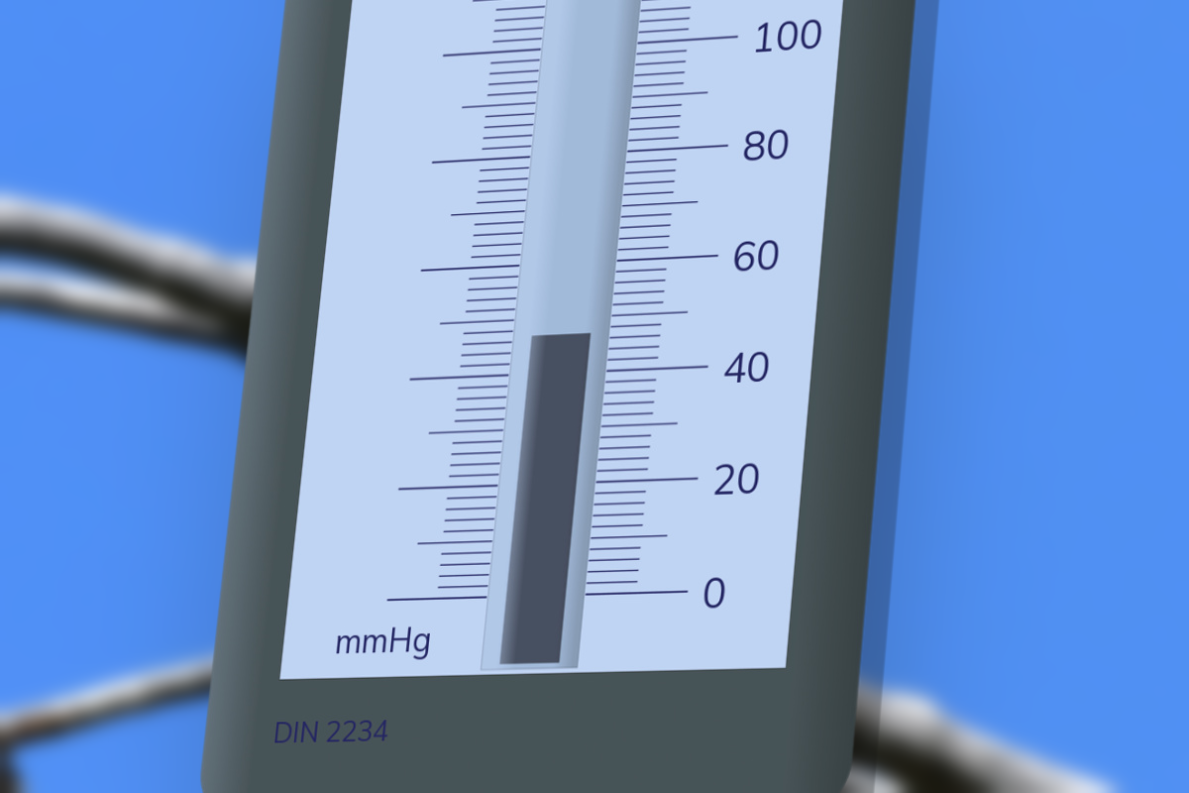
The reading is 47 mmHg
